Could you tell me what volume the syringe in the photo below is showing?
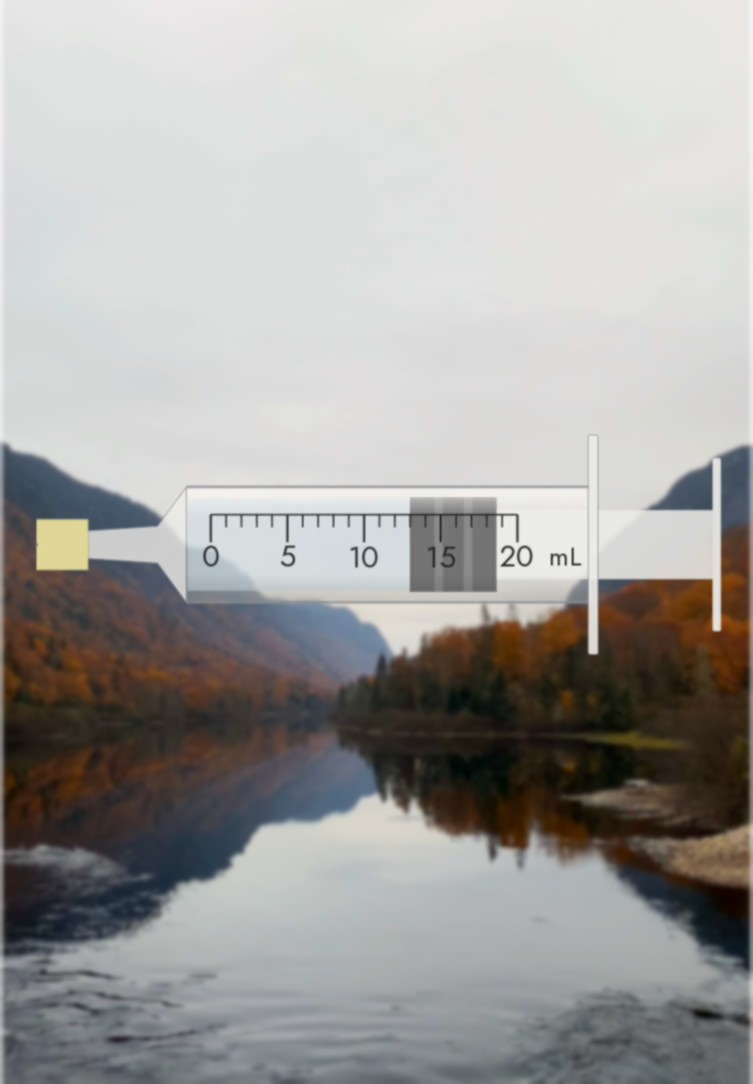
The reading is 13 mL
